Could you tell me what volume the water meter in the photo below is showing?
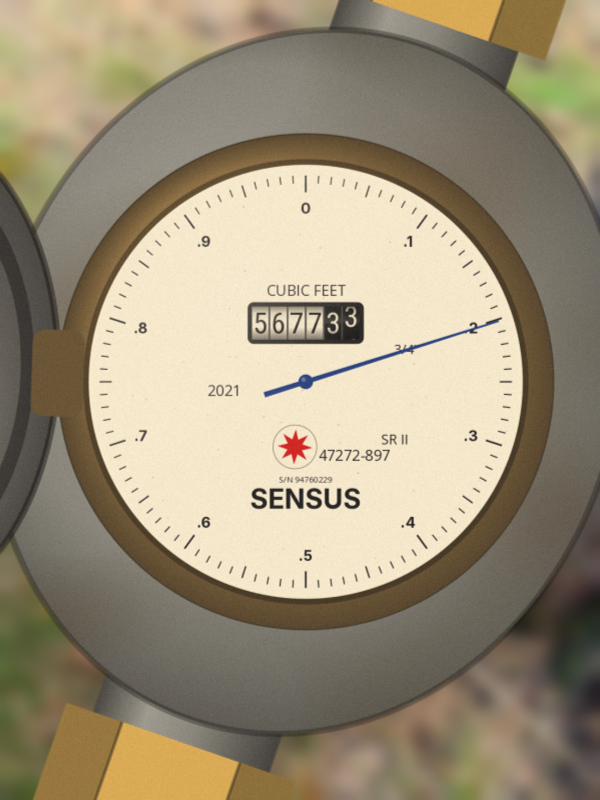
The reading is 567733.20 ft³
